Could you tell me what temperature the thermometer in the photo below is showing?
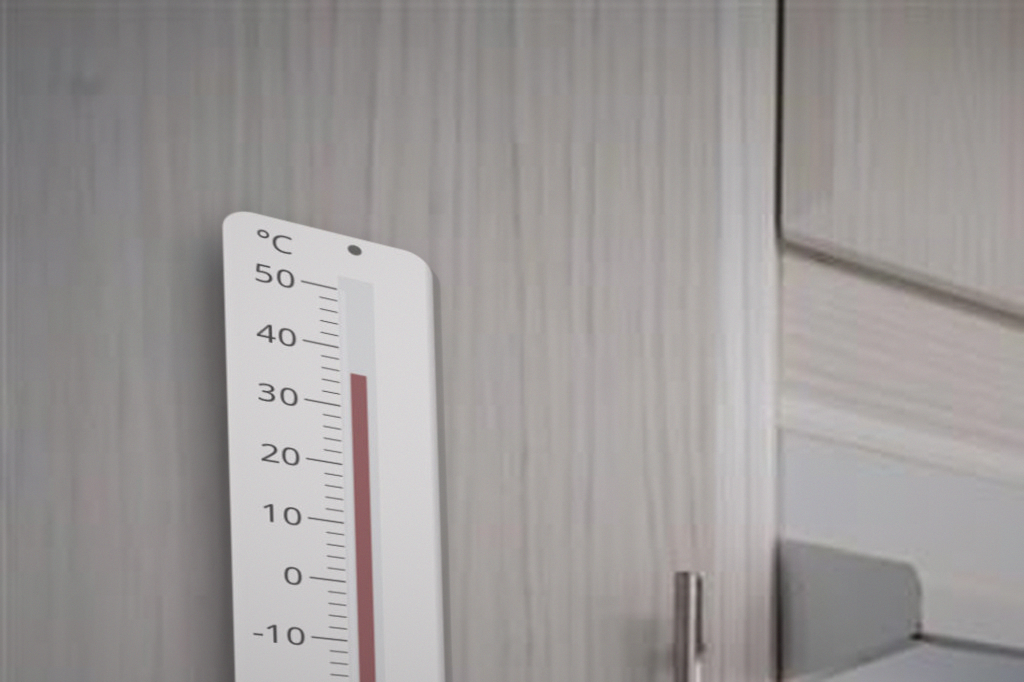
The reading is 36 °C
